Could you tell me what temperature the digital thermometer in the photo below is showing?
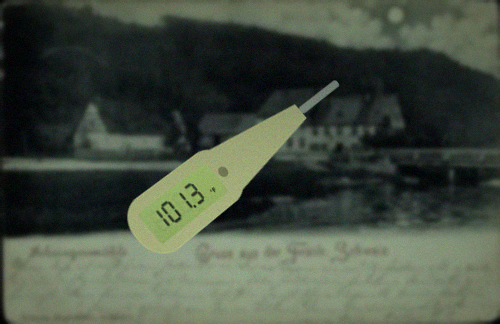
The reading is 101.3 °F
